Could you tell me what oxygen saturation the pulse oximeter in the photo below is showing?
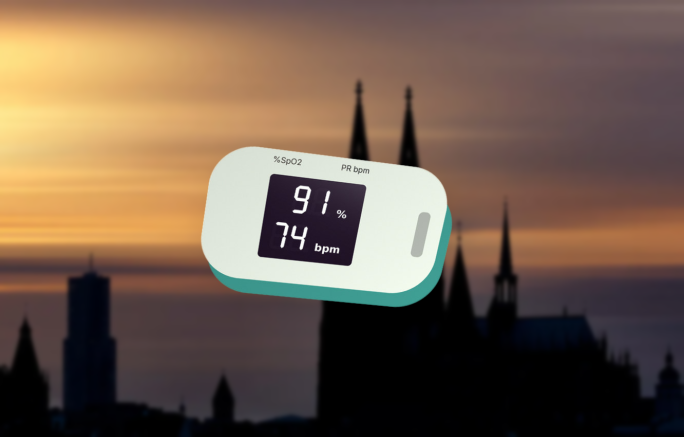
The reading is 91 %
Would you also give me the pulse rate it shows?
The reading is 74 bpm
